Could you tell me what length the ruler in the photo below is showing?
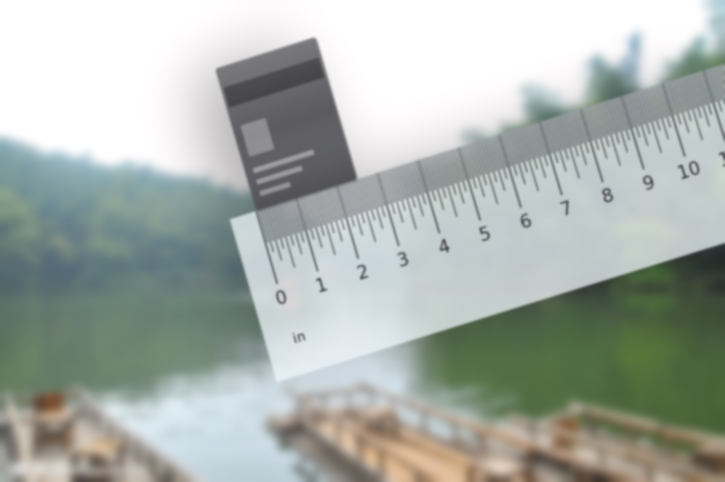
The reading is 2.5 in
